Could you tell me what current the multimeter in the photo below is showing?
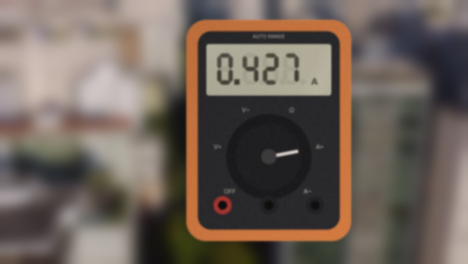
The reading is 0.427 A
